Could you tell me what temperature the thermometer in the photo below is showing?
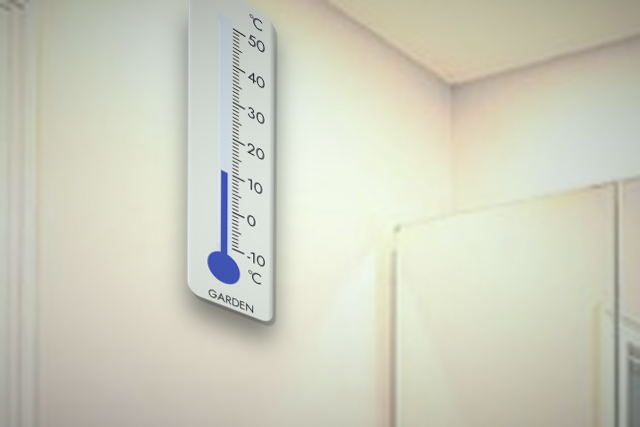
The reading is 10 °C
